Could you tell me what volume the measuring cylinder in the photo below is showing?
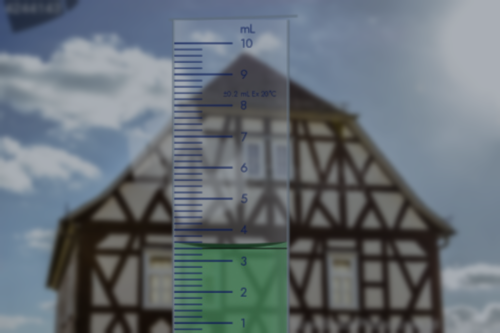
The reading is 3.4 mL
